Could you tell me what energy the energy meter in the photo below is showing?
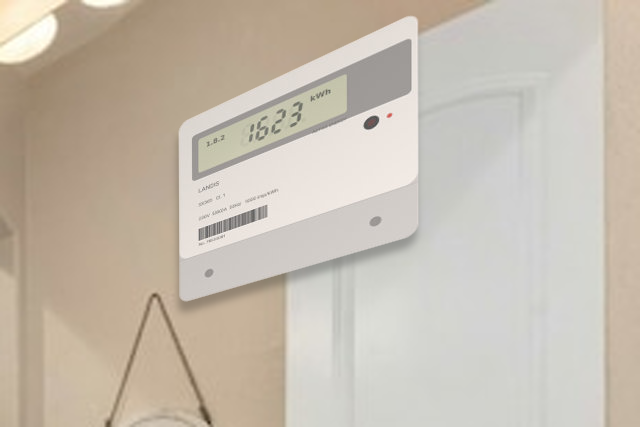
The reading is 1623 kWh
